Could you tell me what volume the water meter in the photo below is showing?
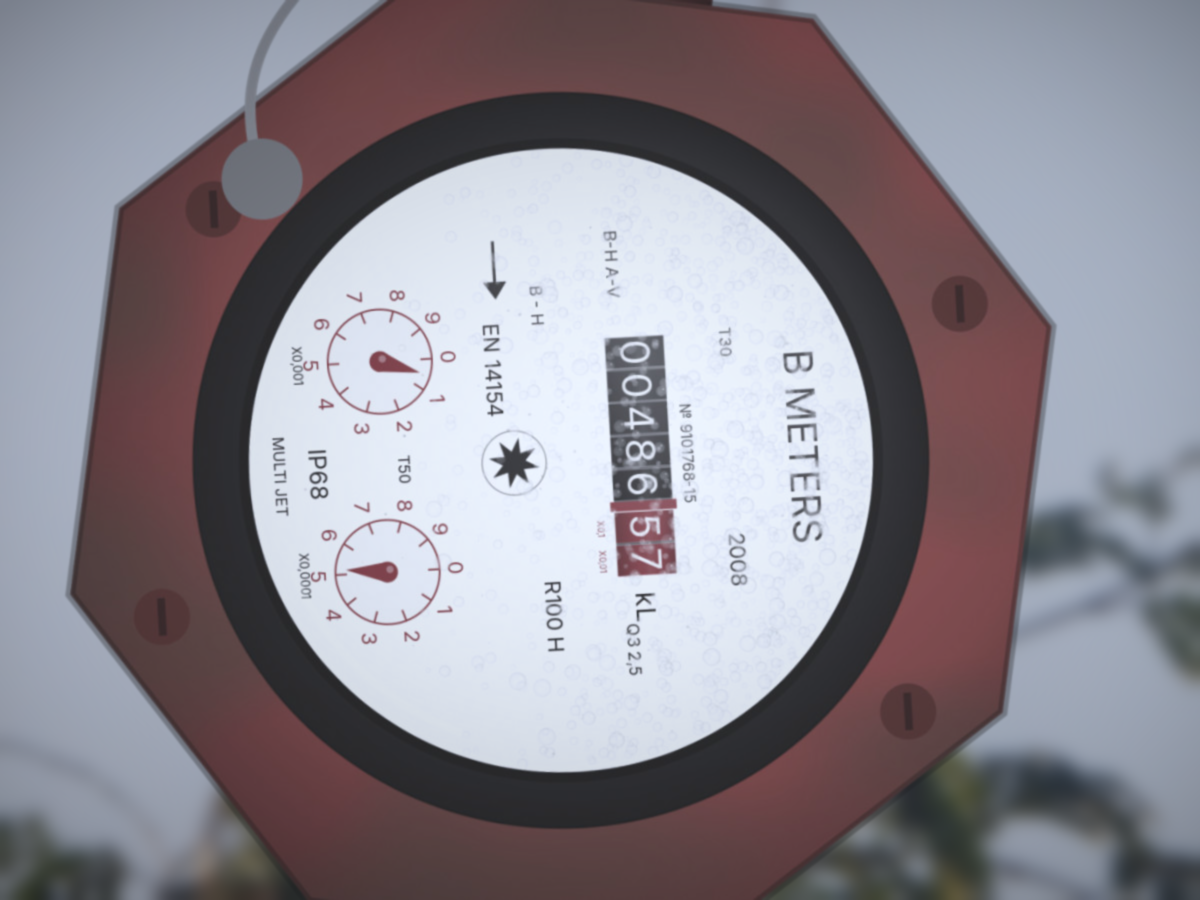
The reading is 486.5705 kL
